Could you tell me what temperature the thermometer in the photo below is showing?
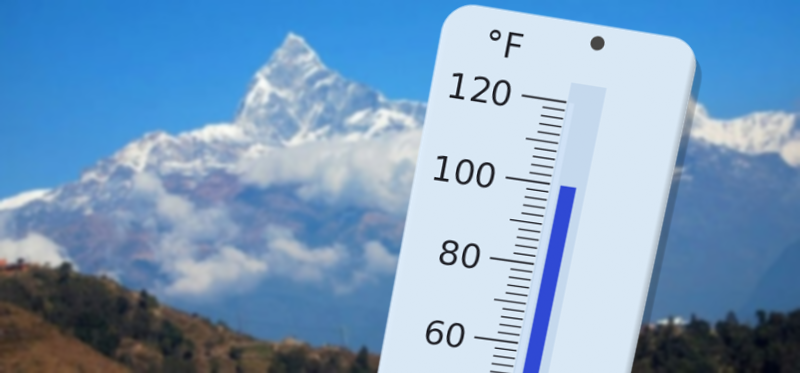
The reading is 100 °F
